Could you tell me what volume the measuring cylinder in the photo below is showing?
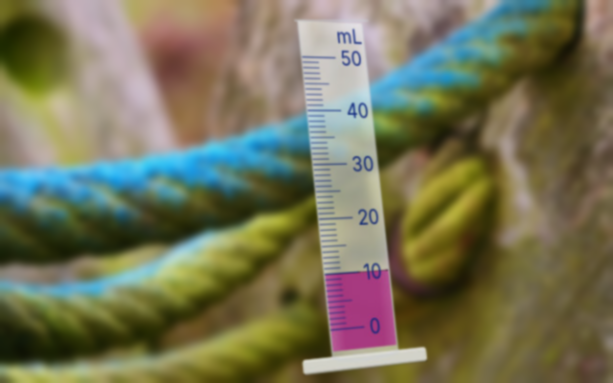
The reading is 10 mL
